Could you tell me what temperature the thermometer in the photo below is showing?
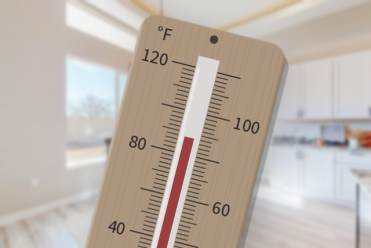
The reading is 88 °F
